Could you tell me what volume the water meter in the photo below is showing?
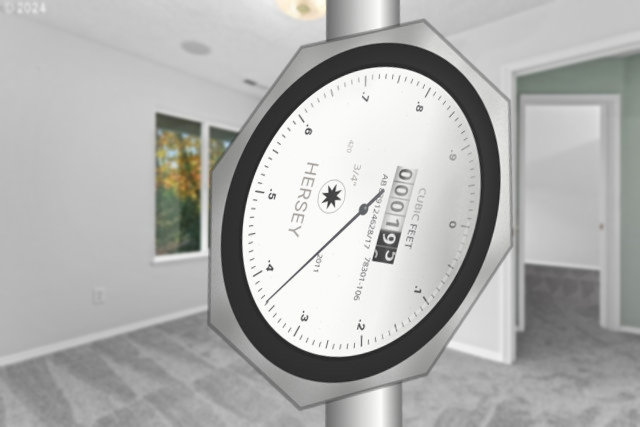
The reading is 195.36 ft³
